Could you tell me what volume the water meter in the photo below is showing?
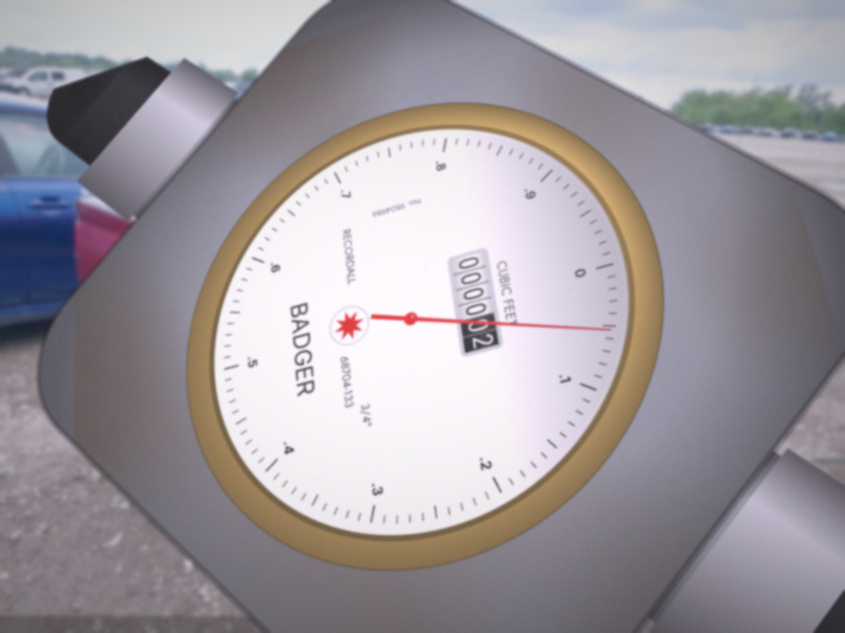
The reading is 2.05 ft³
